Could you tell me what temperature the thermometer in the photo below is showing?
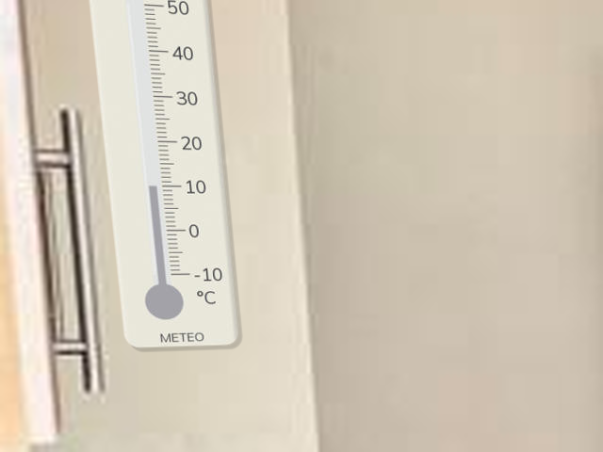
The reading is 10 °C
